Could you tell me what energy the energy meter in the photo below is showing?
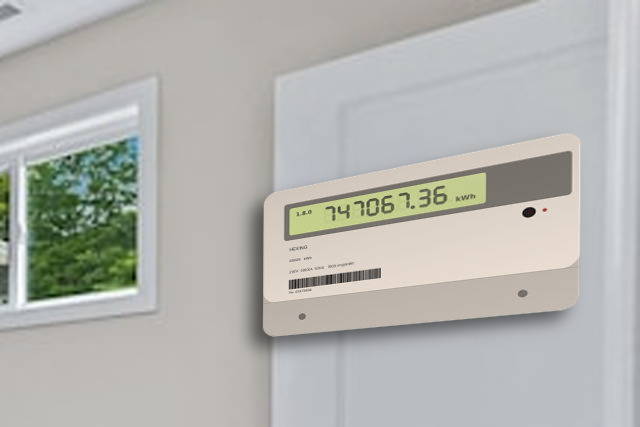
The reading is 747067.36 kWh
